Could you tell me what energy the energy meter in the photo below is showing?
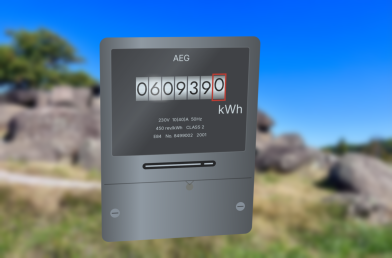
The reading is 60939.0 kWh
